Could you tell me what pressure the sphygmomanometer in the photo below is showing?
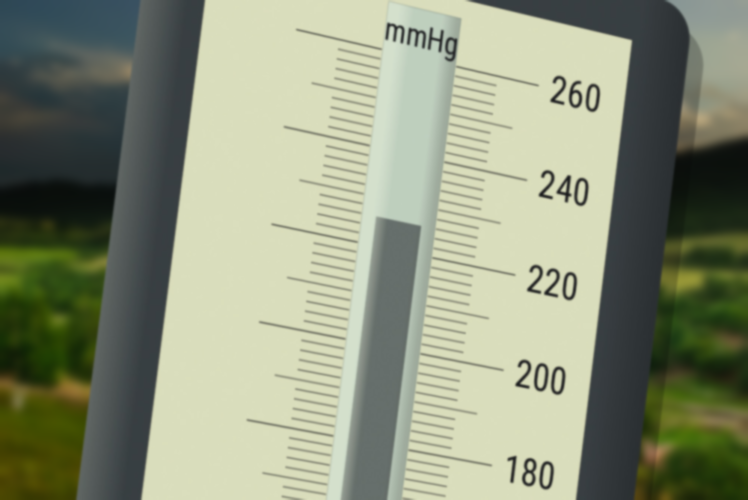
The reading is 226 mmHg
